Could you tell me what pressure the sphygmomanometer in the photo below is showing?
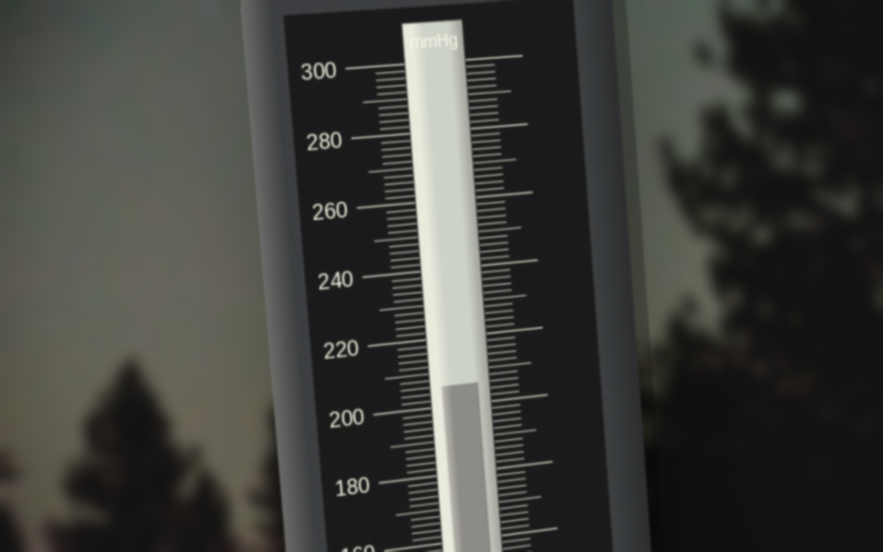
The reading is 206 mmHg
